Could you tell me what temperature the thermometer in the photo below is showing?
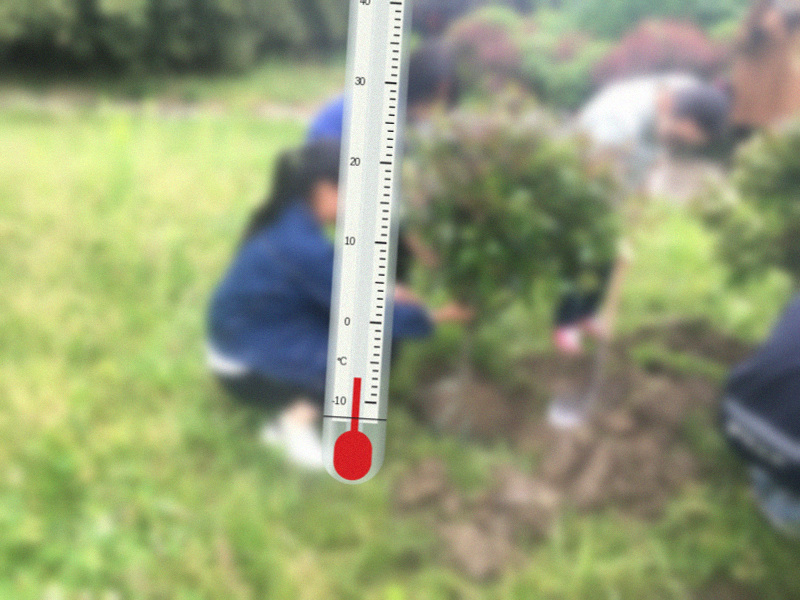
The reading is -7 °C
